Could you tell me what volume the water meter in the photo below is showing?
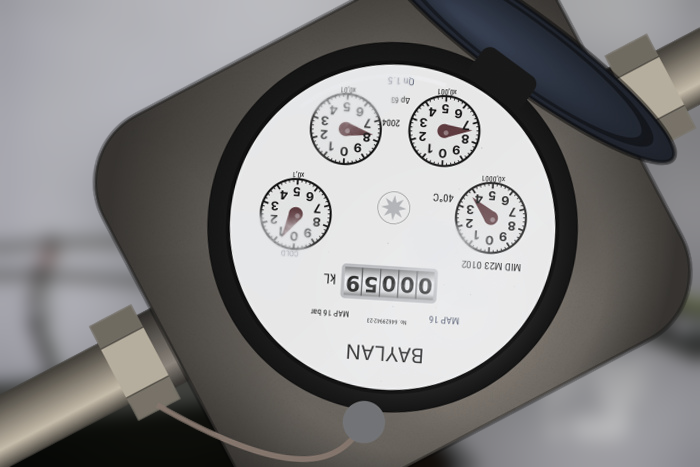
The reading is 59.0773 kL
